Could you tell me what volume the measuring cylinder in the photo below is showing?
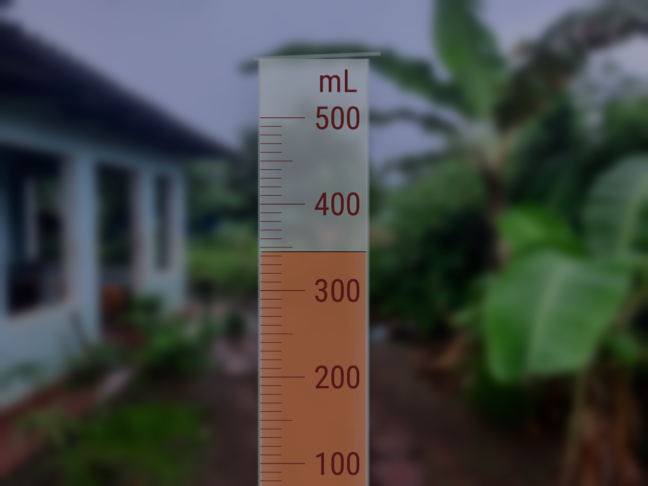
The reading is 345 mL
